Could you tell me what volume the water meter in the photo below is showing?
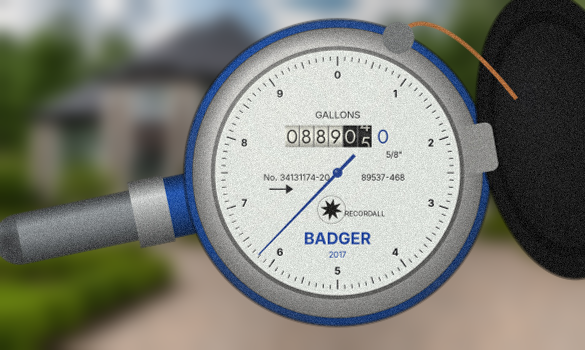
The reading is 889046.2 gal
